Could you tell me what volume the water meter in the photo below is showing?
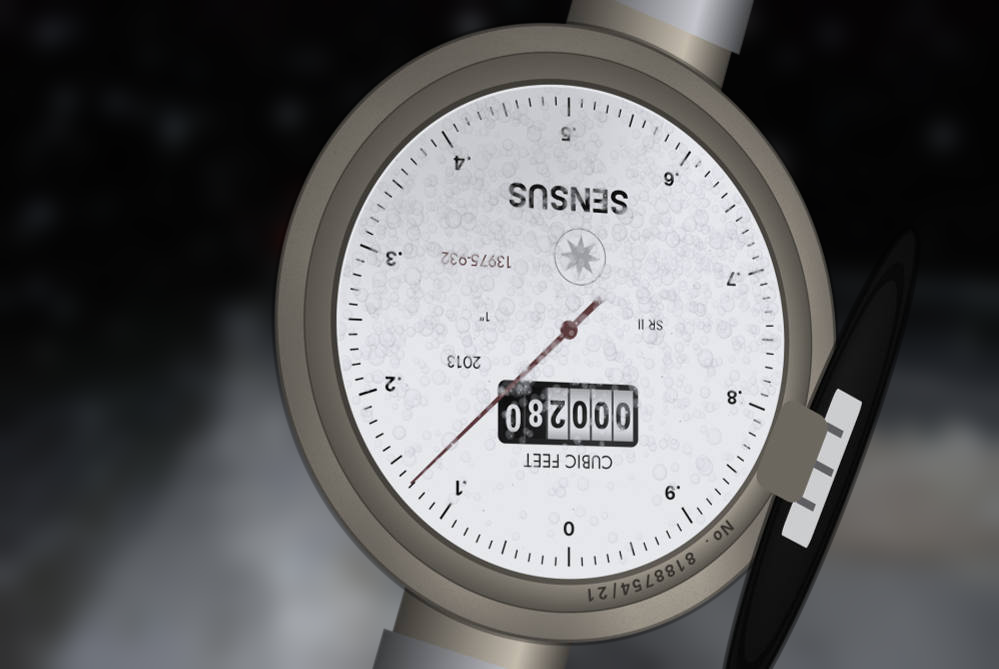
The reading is 280.13 ft³
